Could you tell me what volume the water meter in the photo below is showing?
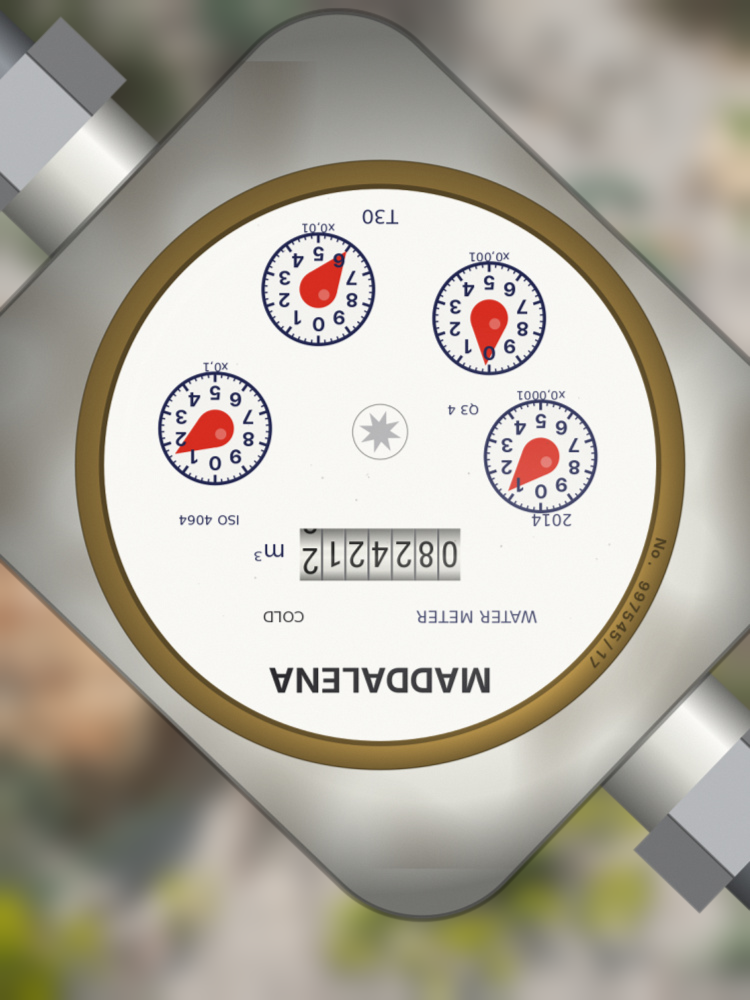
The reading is 824212.1601 m³
